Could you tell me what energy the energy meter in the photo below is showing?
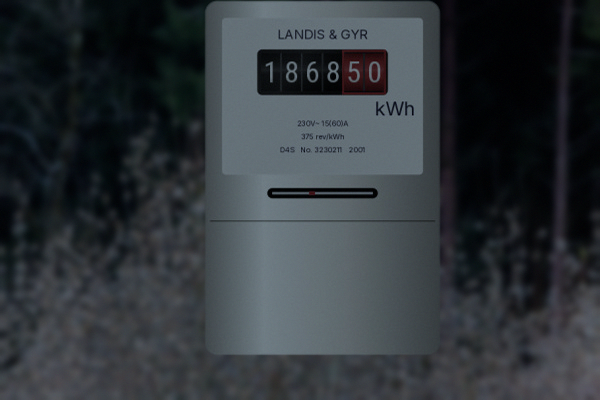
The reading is 1868.50 kWh
